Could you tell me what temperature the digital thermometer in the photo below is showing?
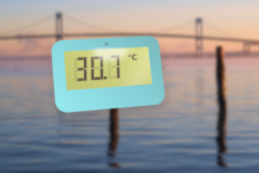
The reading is 30.7 °C
